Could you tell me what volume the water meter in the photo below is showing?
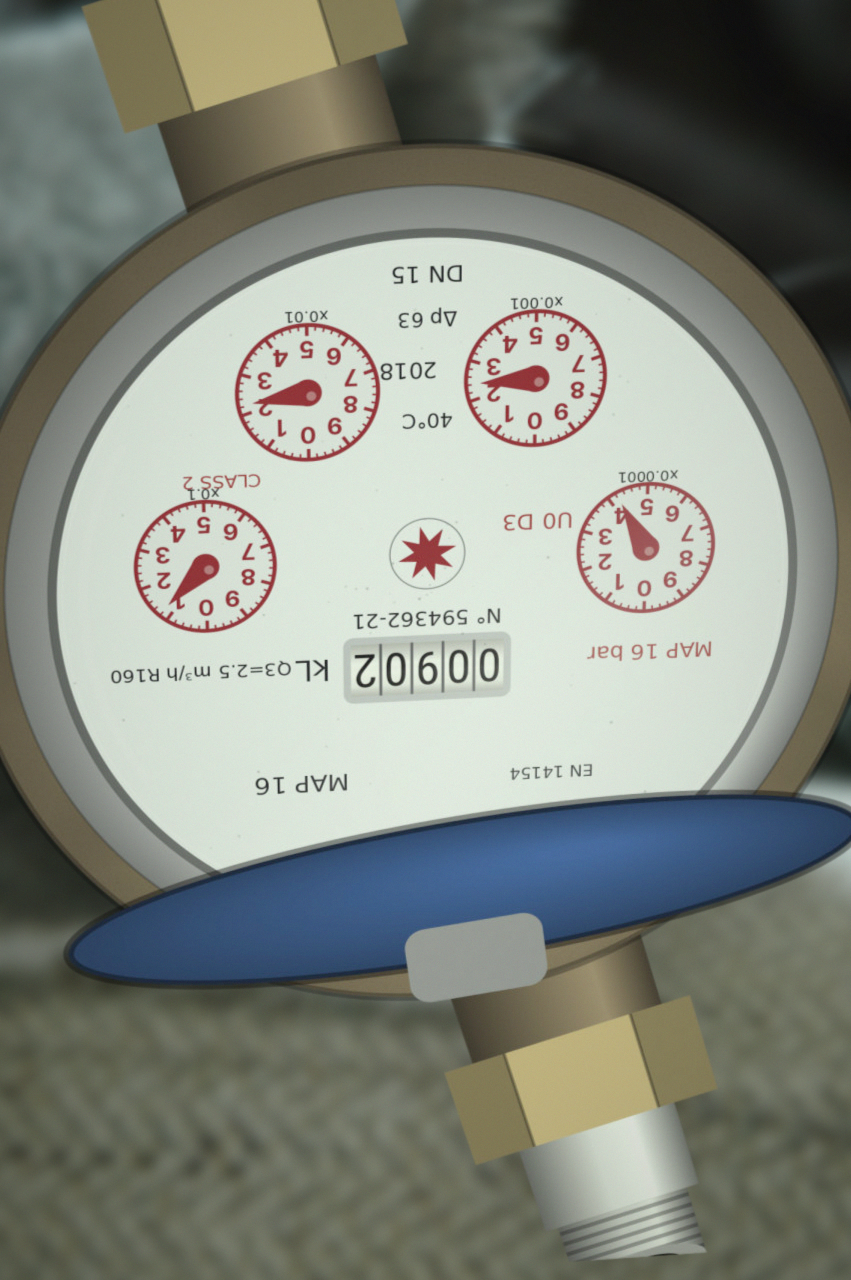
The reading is 902.1224 kL
